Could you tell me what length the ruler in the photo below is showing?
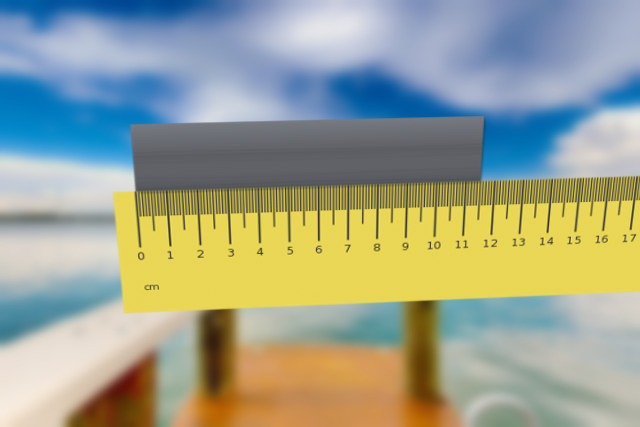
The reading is 11.5 cm
